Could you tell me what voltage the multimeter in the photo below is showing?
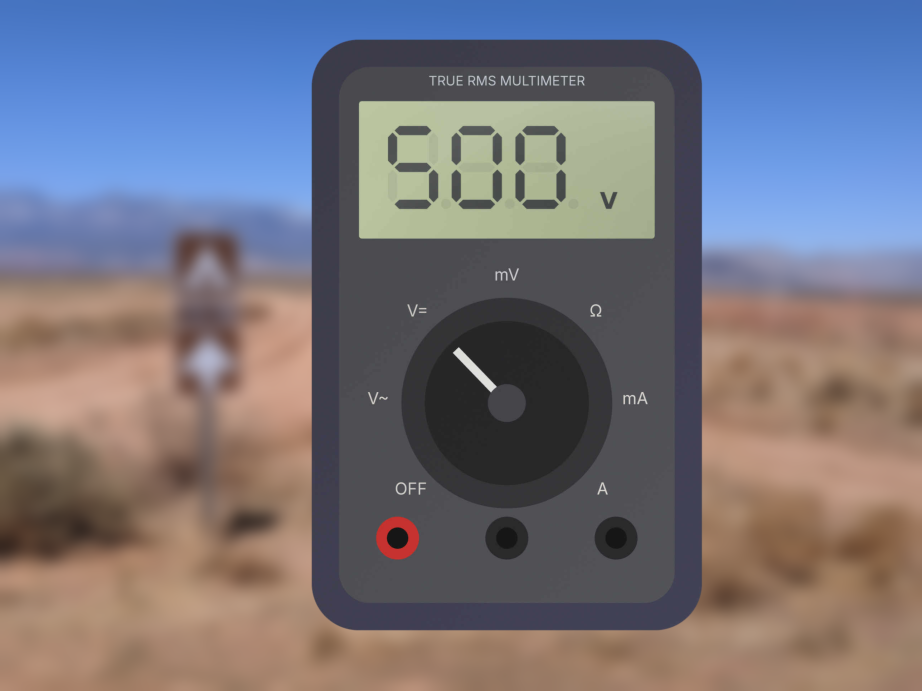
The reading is 500 V
